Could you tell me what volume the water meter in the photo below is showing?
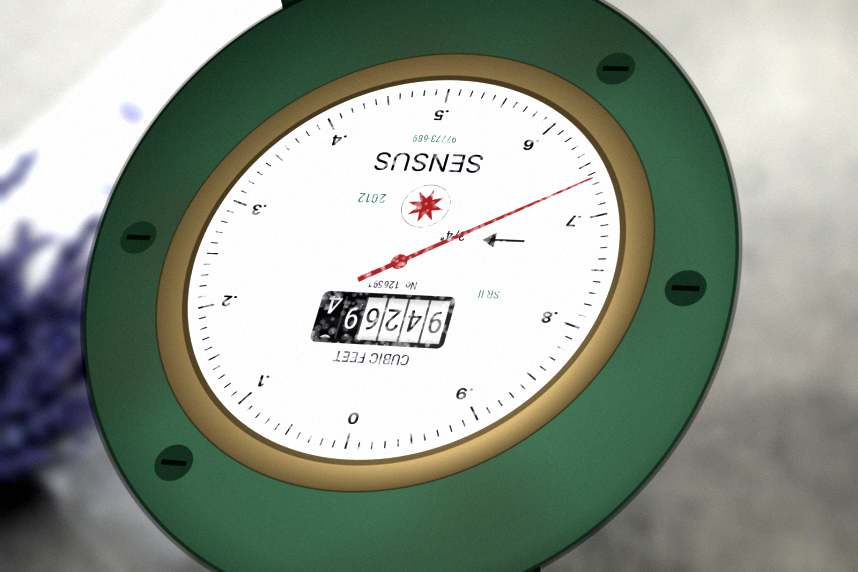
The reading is 942693.66 ft³
